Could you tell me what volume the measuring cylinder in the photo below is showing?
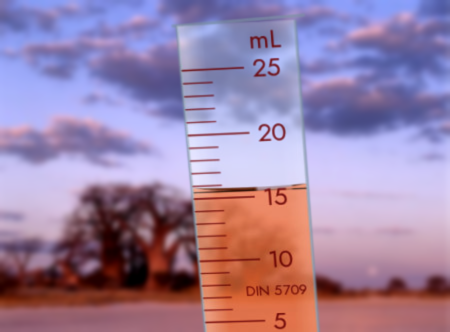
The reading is 15.5 mL
